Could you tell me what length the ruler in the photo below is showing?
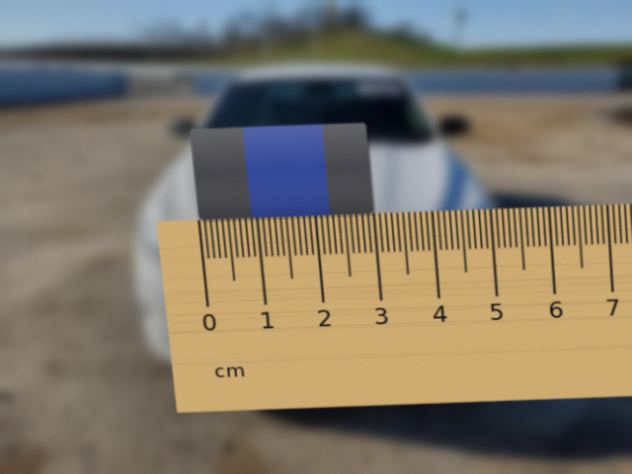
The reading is 3 cm
